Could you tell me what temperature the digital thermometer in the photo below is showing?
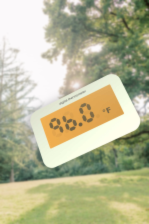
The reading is 96.0 °F
